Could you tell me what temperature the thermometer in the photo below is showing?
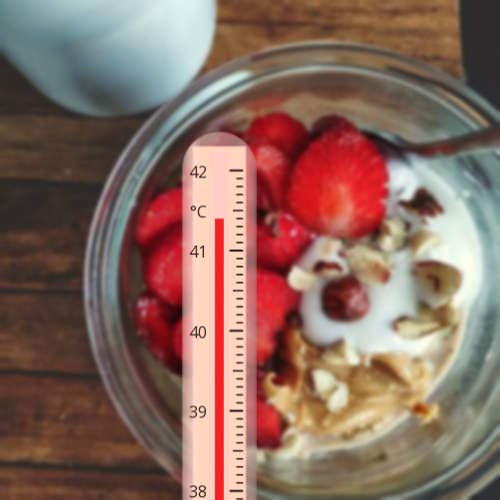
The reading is 41.4 °C
